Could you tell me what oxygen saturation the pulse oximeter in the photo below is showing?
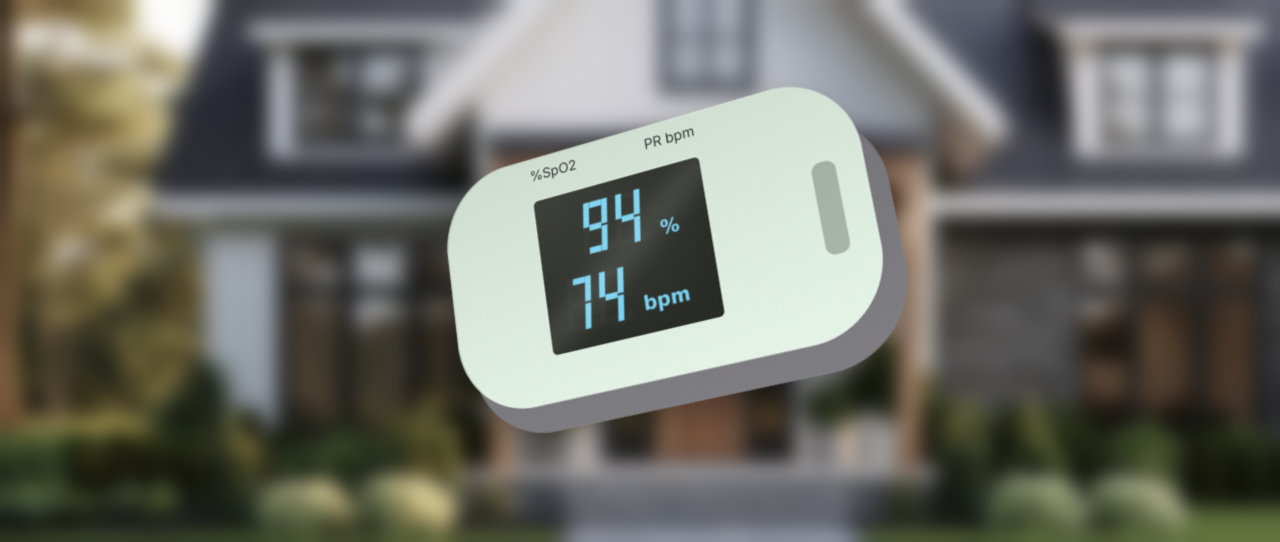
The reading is 94 %
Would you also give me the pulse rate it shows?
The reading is 74 bpm
